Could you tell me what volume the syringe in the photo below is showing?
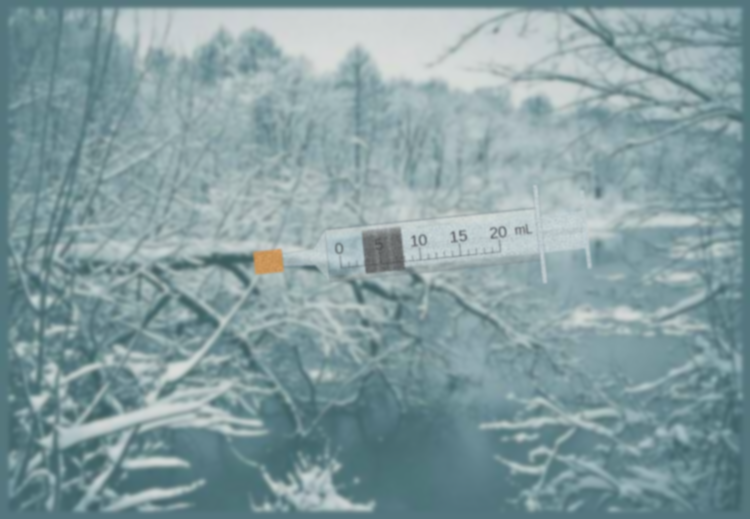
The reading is 3 mL
